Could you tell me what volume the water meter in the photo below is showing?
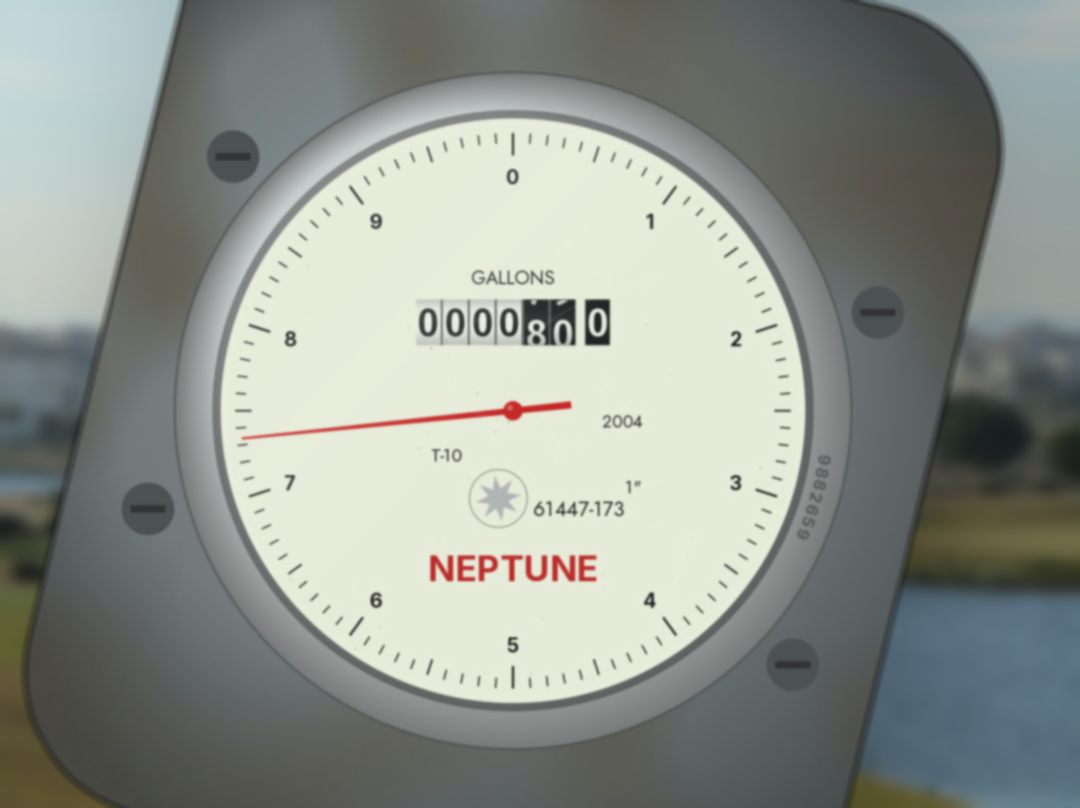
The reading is 797.3 gal
